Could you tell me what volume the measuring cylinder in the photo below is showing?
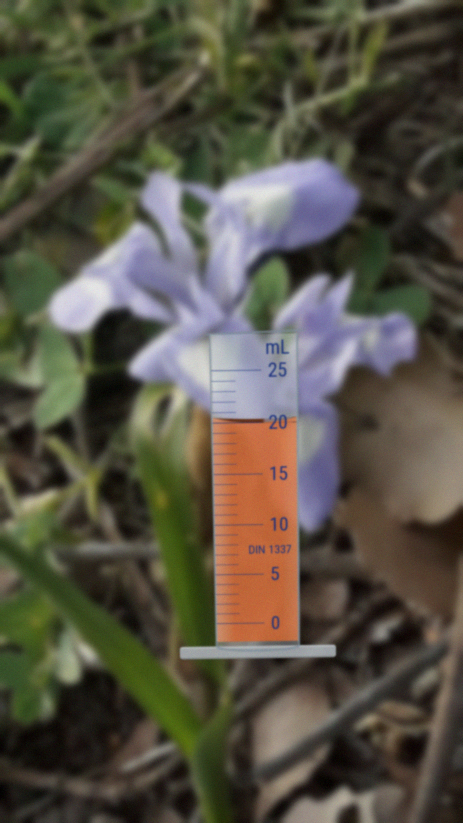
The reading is 20 mL
